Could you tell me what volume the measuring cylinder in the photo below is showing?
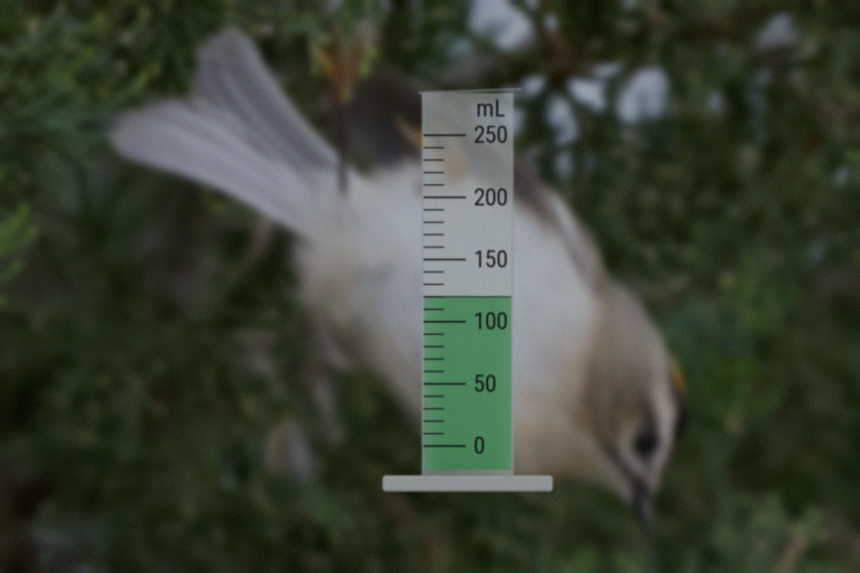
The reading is 120 mL
